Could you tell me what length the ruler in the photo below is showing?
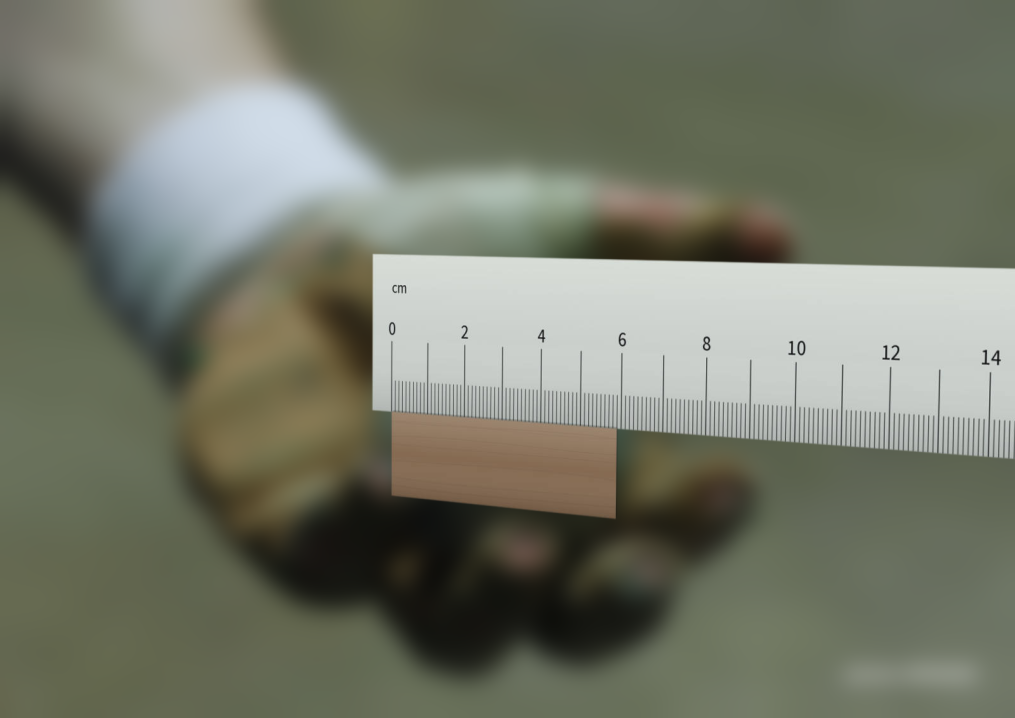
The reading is 5.9 cm
